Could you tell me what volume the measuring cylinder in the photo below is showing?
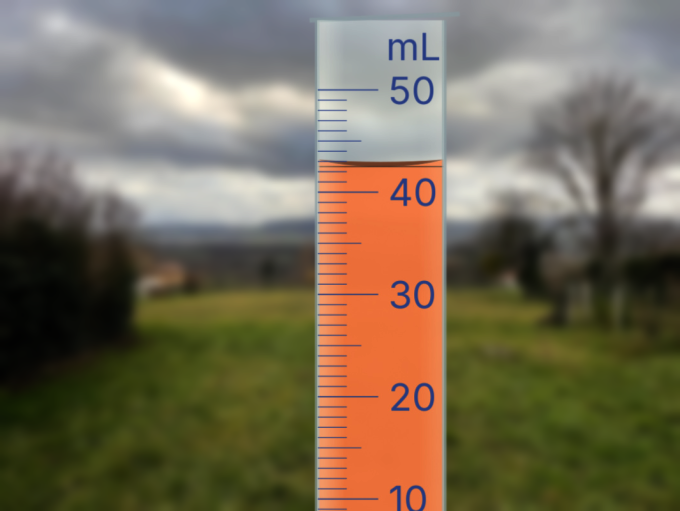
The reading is 42.5 mL
